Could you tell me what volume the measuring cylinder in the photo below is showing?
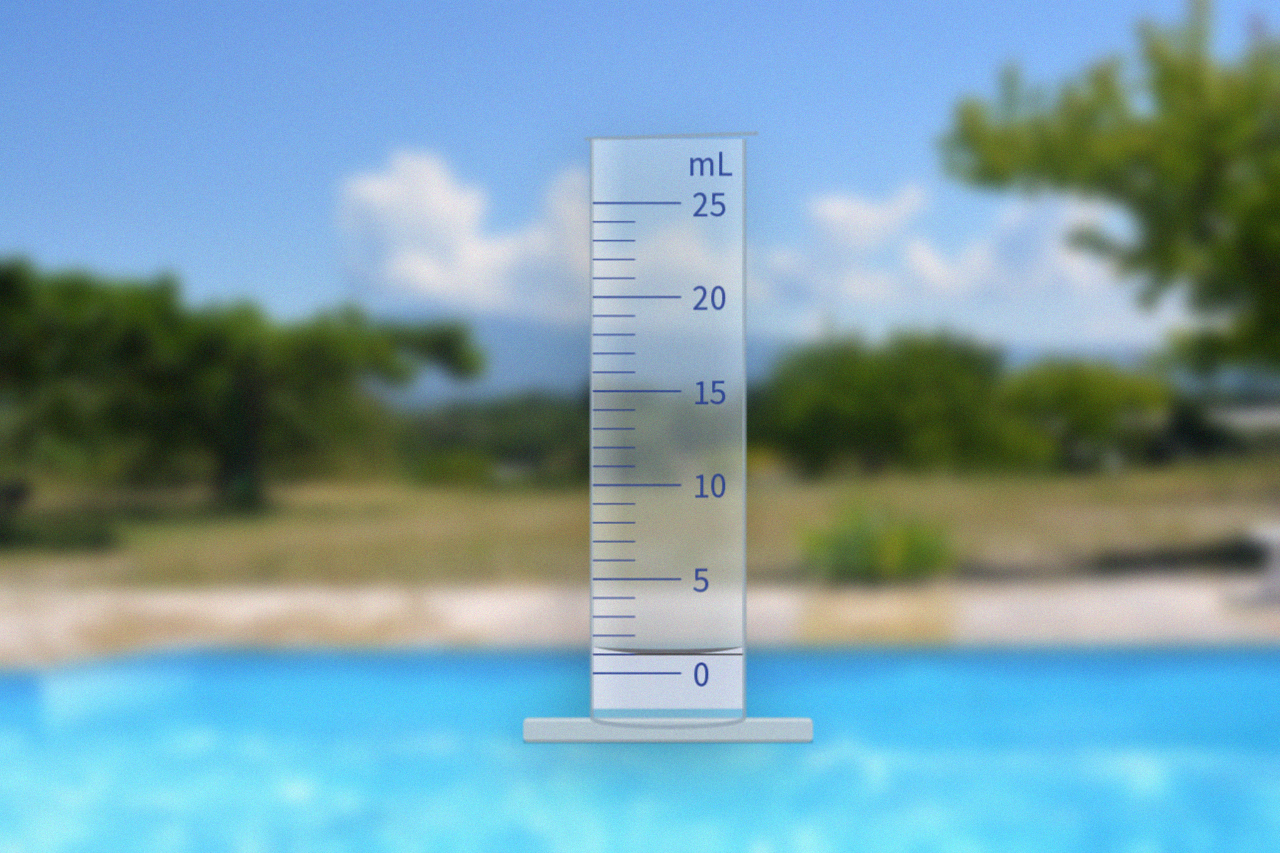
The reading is 1 mL
